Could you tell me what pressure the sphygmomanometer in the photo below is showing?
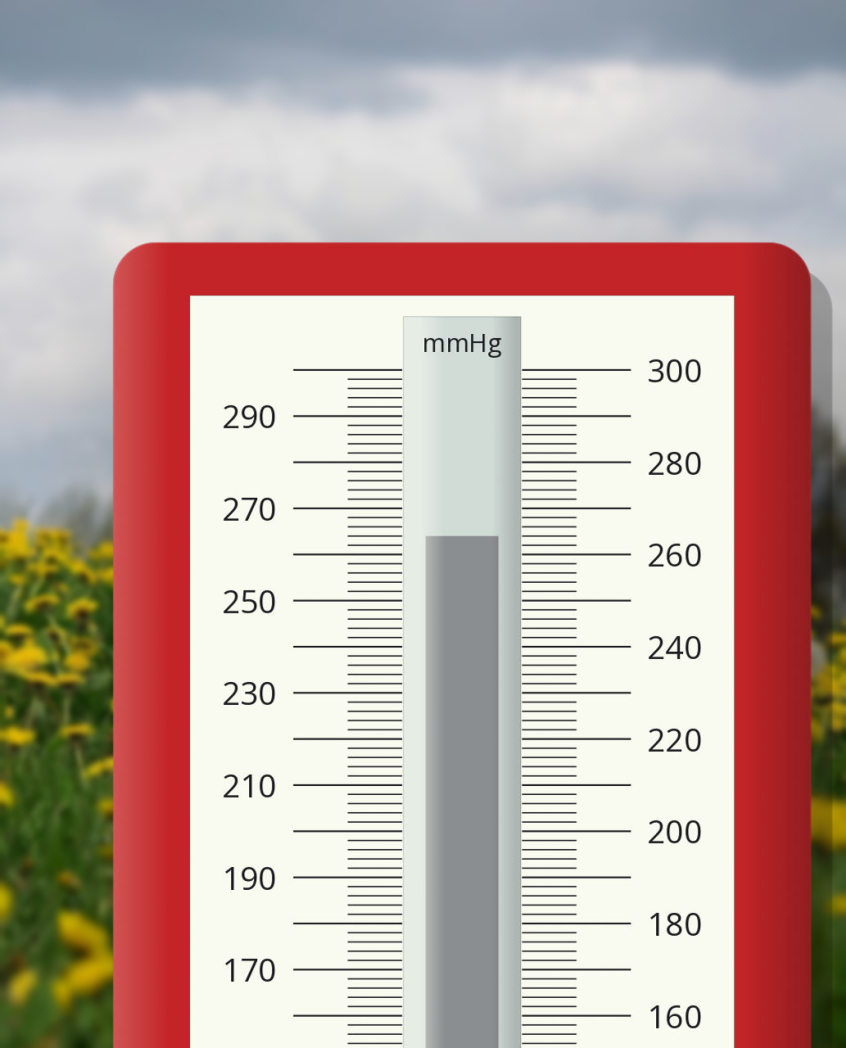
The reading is 264 mmHg
